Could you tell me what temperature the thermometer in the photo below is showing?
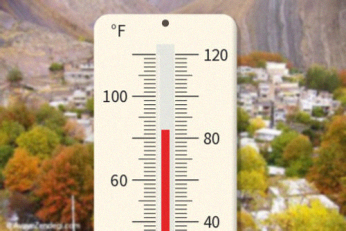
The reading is 84 °F
